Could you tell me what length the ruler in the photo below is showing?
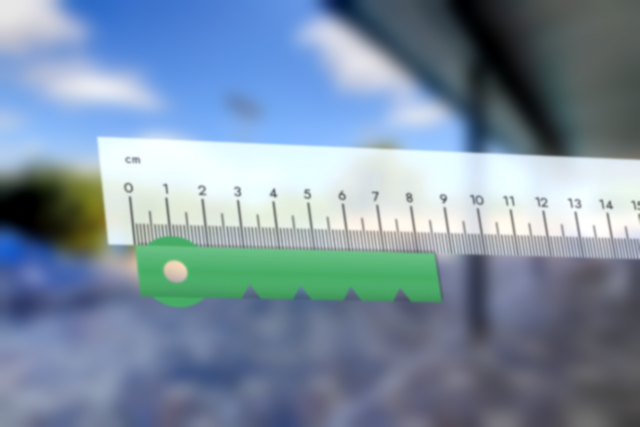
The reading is 8.5 cm
